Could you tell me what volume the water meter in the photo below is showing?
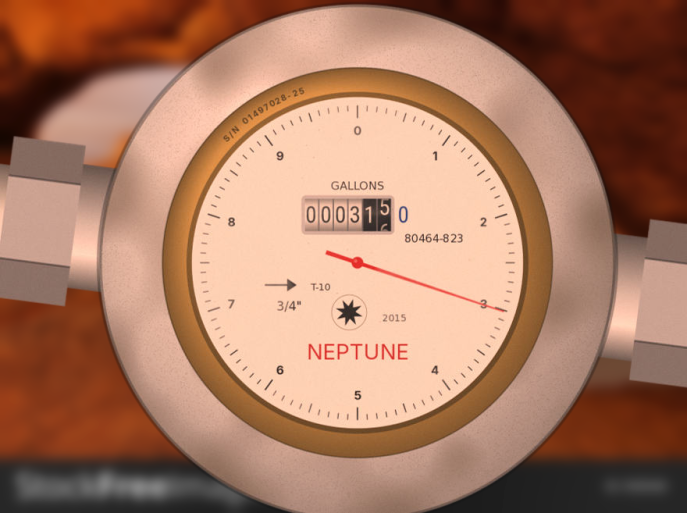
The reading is 3153.0 gal
